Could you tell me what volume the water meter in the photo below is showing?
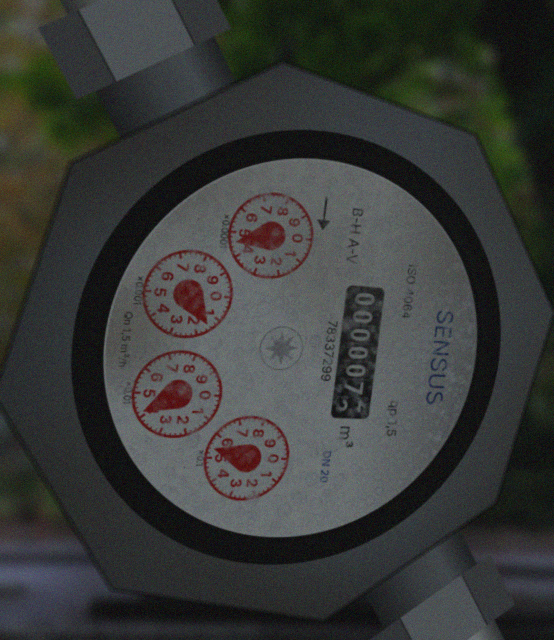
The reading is 72.5414 m³
